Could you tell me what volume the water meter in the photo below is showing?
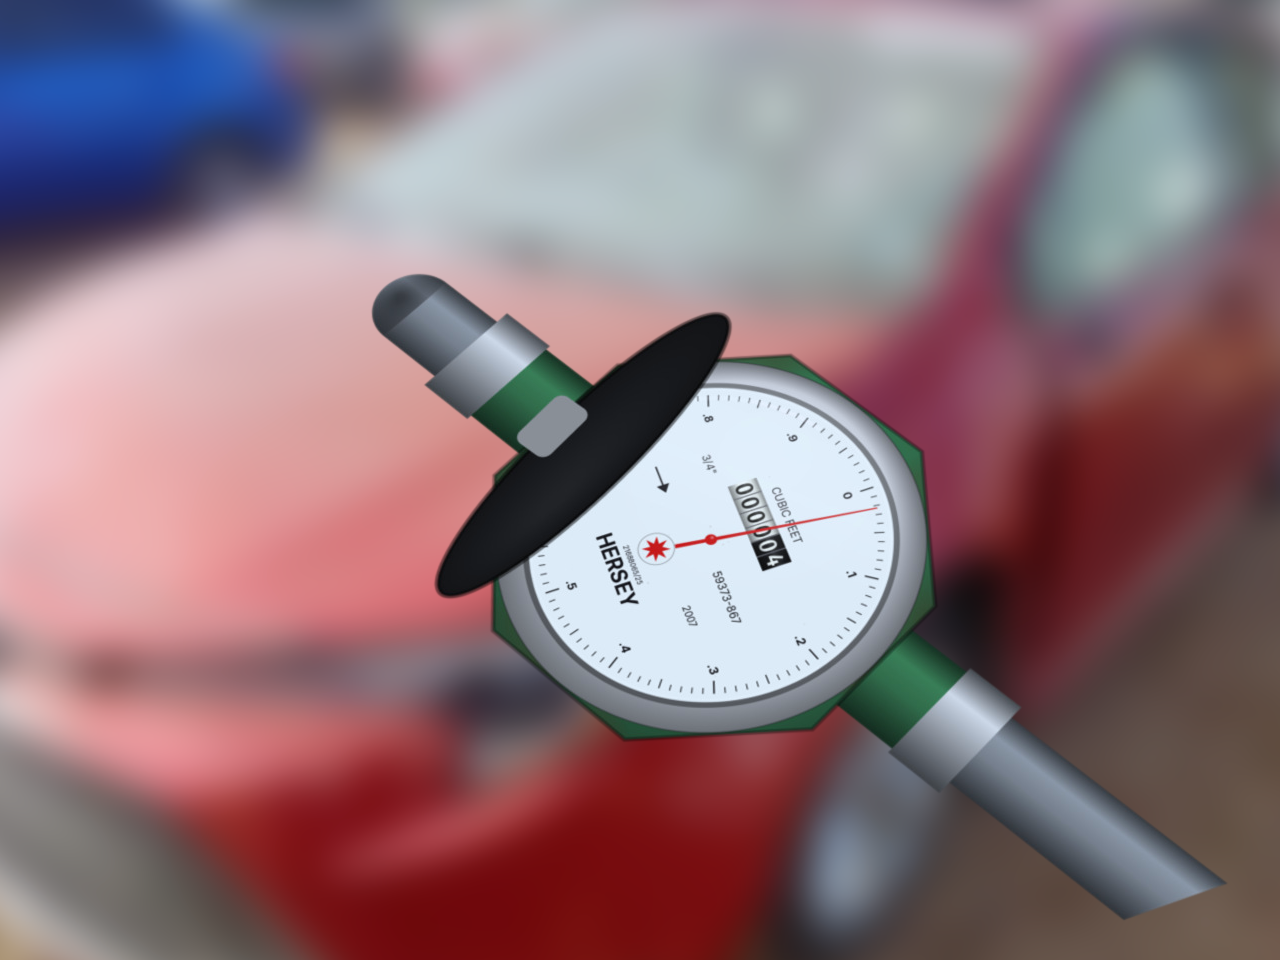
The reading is 4.02 ft³
